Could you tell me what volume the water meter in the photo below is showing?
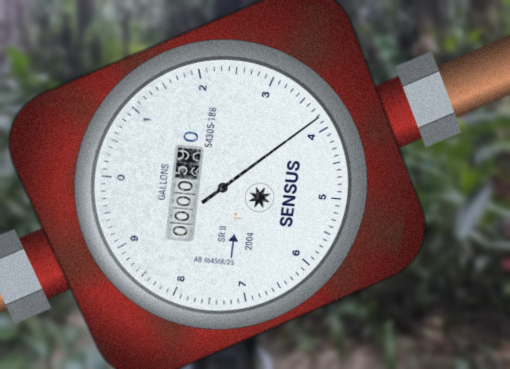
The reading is 593.8 gal
